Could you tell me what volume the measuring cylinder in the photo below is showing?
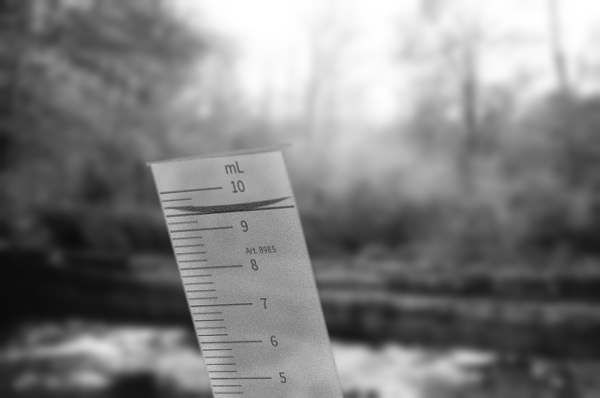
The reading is 9.4 mL
